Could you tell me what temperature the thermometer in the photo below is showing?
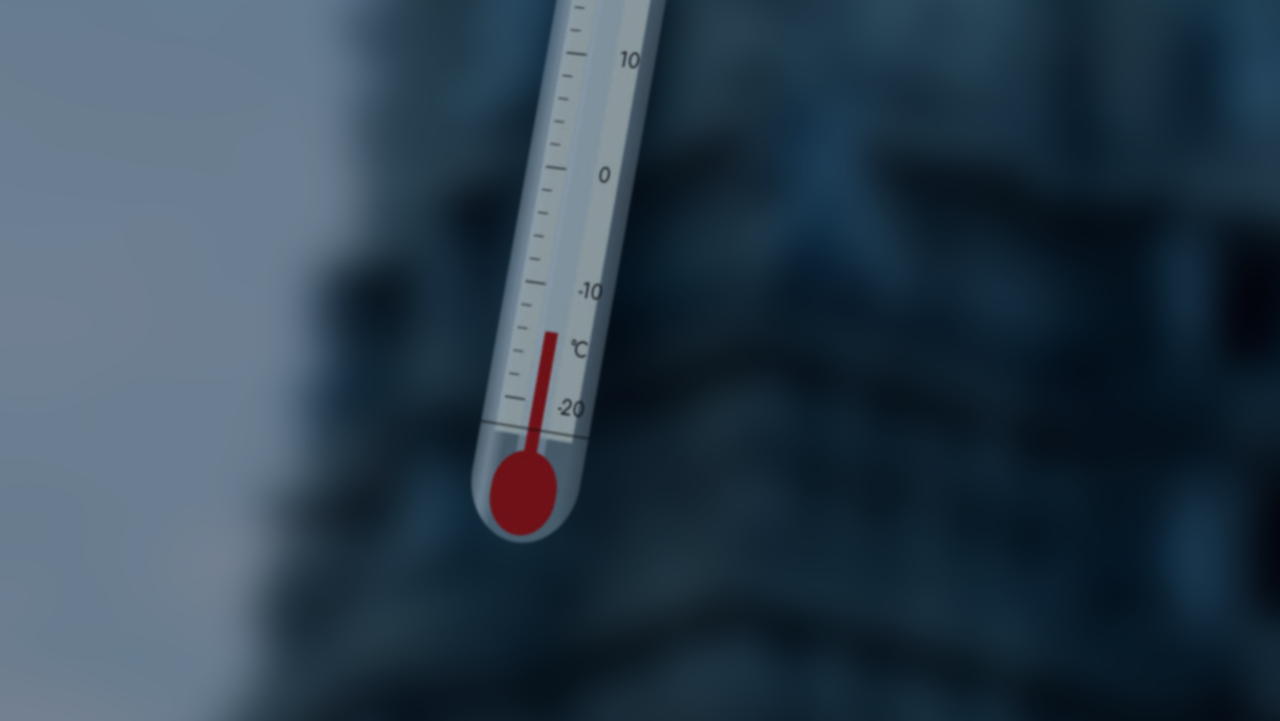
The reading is -14 °C
